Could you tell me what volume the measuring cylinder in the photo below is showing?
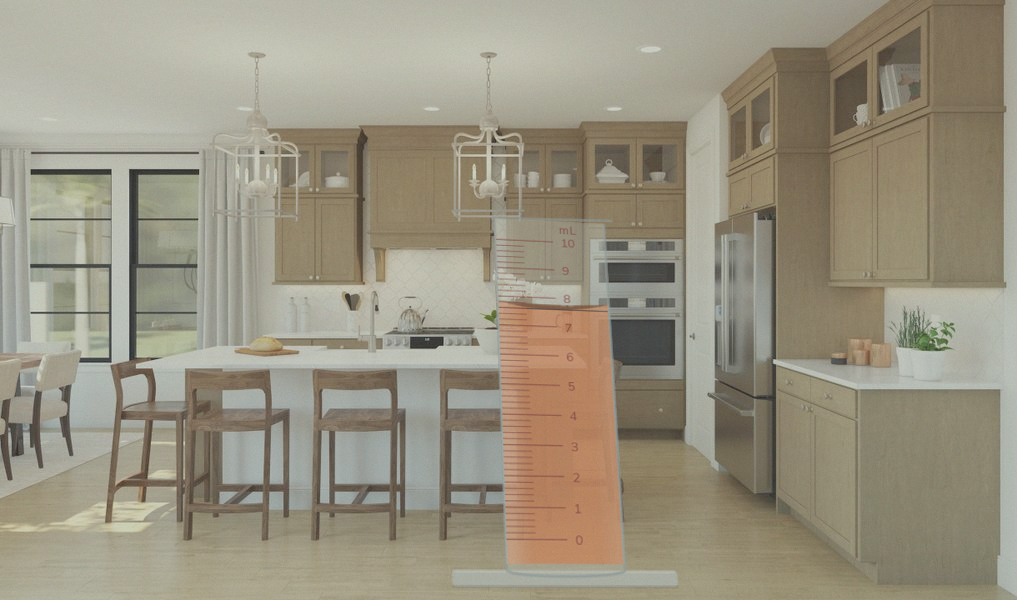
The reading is 7.6 mL
